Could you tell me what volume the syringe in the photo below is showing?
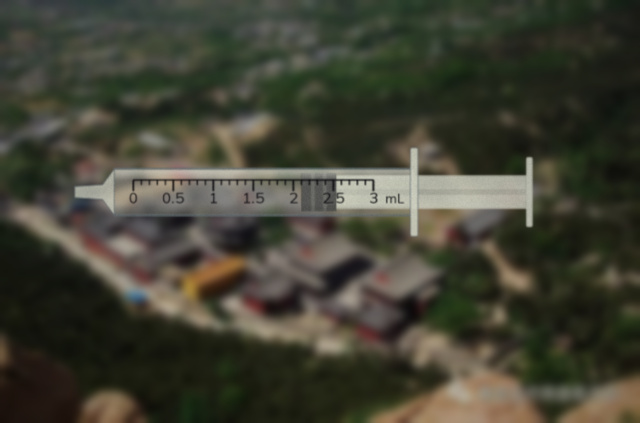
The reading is 2.1 mL
